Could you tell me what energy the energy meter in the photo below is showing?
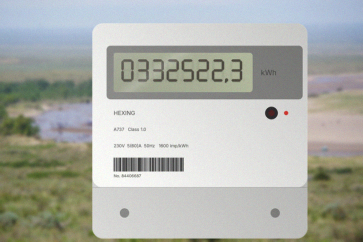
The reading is 332522.3 kWh
